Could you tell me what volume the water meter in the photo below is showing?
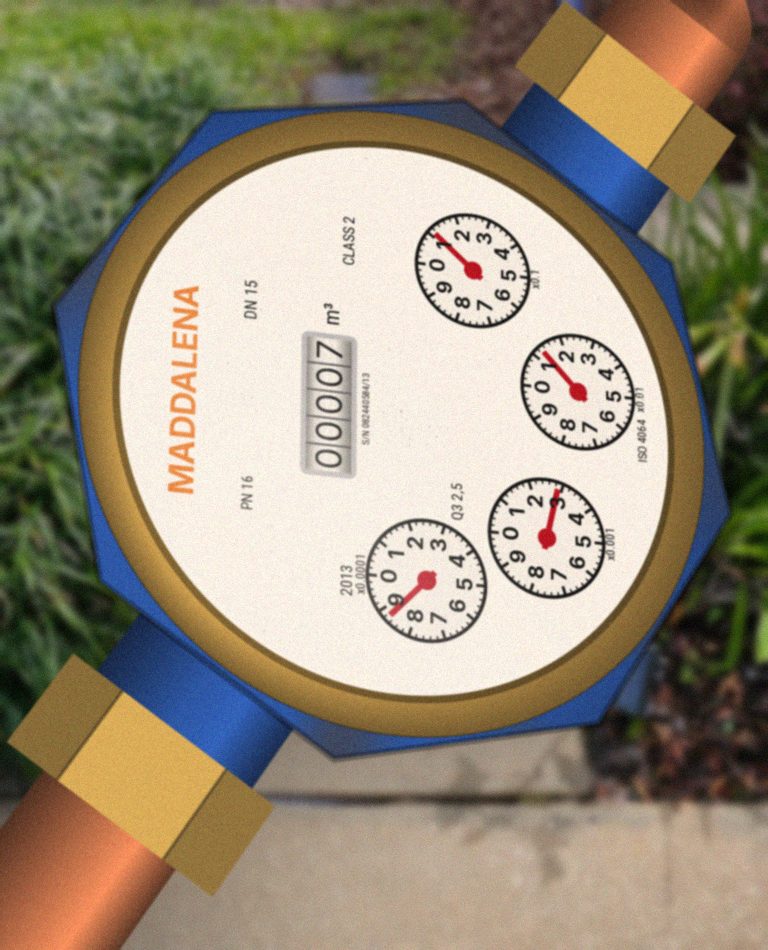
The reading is 7.1128 m³
